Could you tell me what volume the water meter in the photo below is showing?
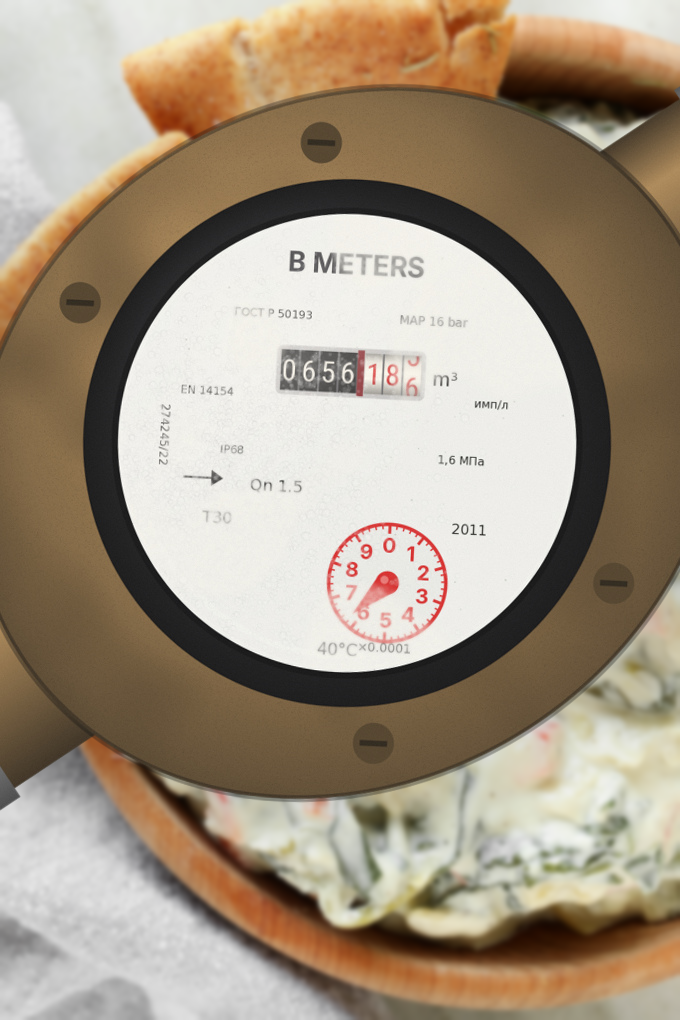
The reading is 656.1856 m³
